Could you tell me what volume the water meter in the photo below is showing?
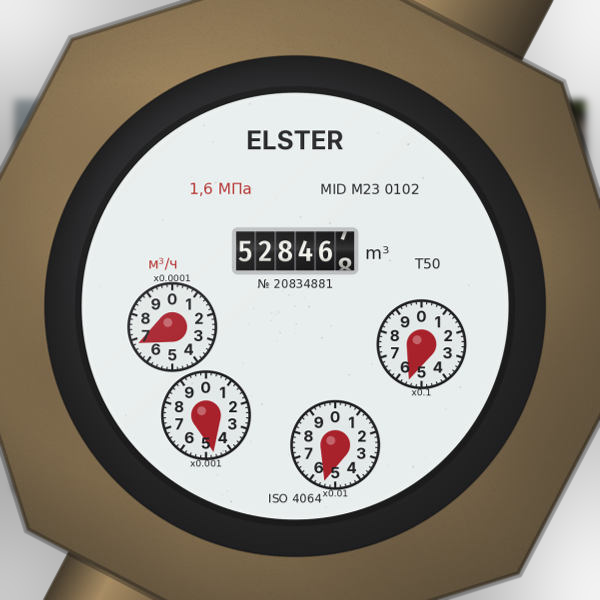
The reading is 528467.5546 m³
